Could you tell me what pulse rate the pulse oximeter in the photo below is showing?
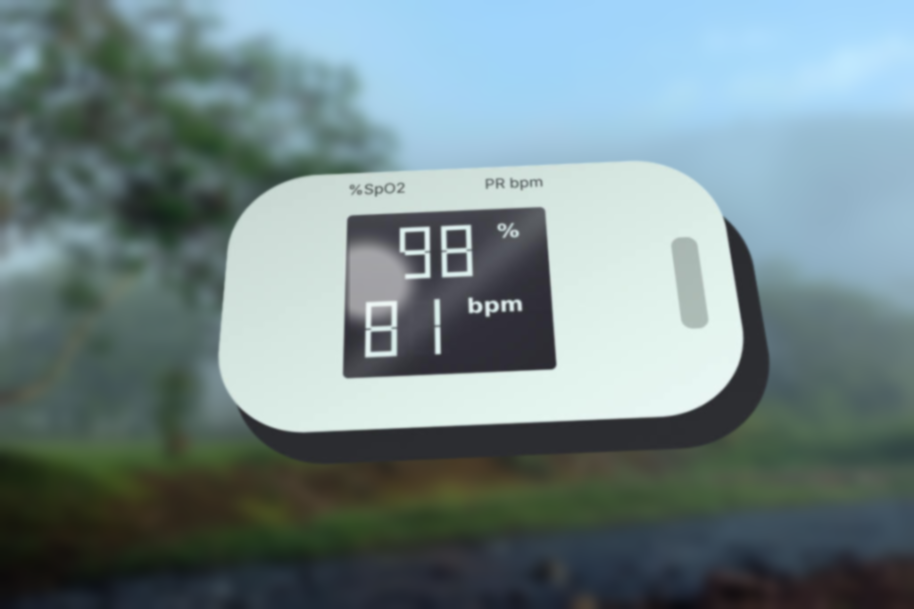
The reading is 81 bpm
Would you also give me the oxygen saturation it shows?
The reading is 98 %
